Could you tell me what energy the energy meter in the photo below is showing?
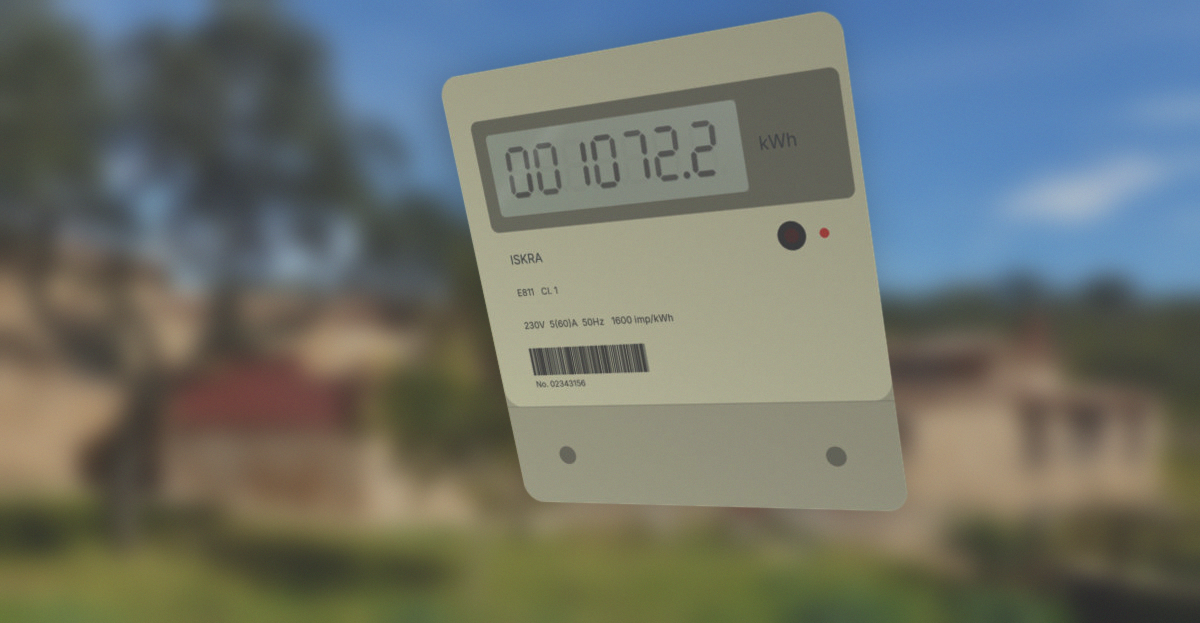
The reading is 1072.2 kWh
